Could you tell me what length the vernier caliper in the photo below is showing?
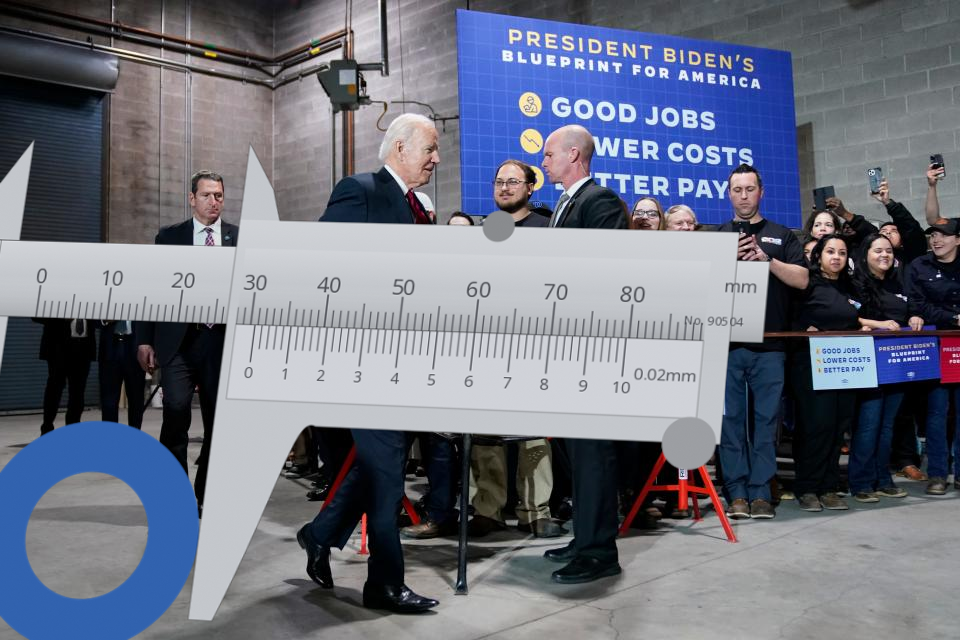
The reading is 30.6 mm
